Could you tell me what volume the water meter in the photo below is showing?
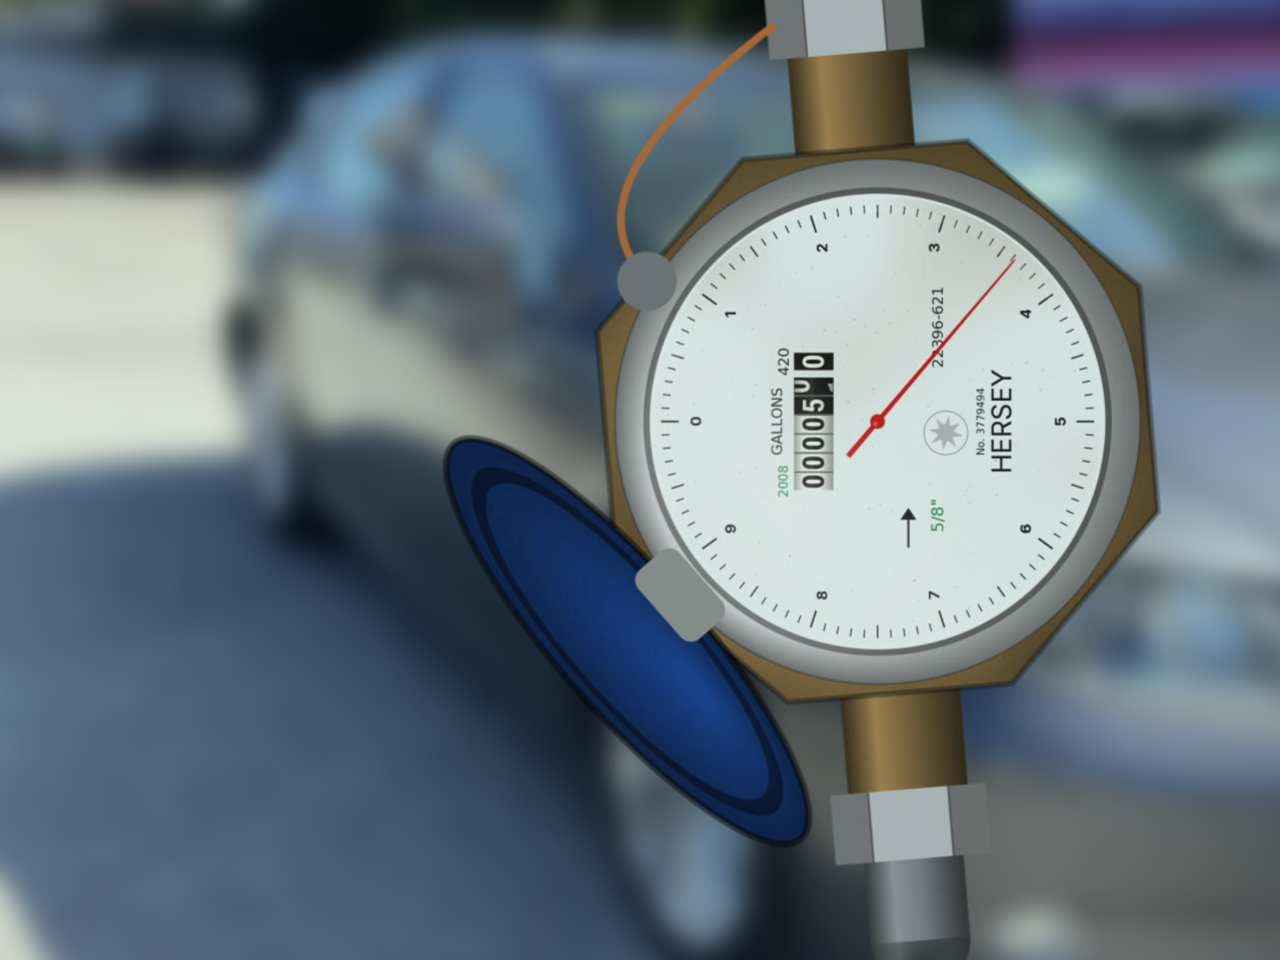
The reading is 503.6 gal
